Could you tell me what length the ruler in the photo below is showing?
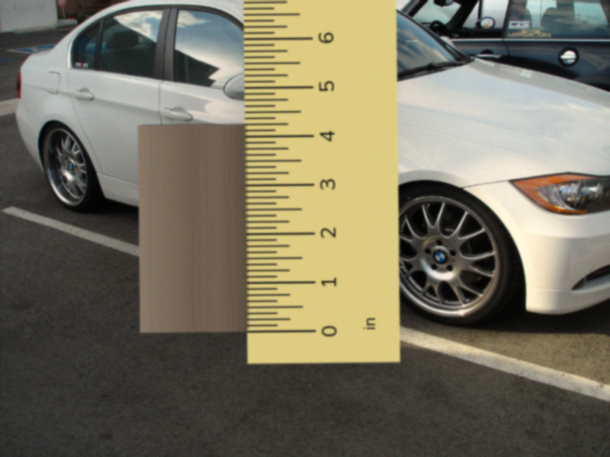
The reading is 4.25 in
